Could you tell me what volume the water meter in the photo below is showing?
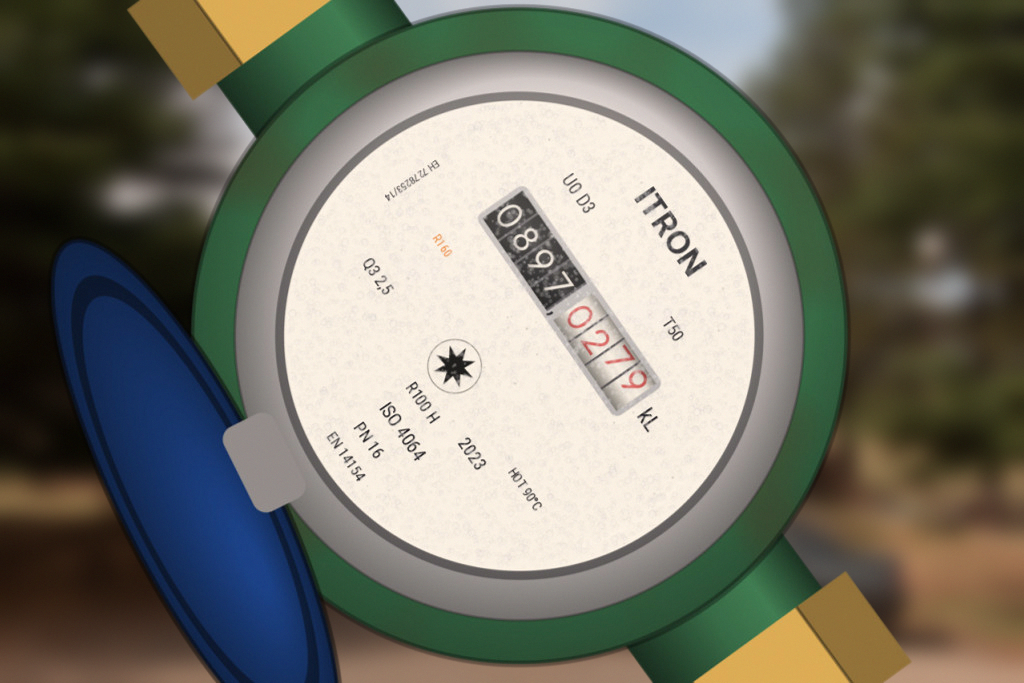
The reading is 897.0279 kL
